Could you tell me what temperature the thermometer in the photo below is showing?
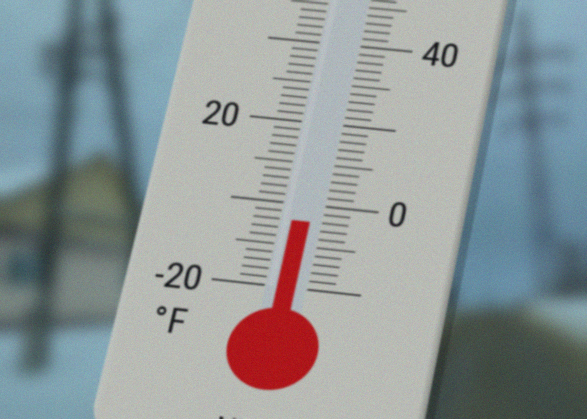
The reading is -4 °F
